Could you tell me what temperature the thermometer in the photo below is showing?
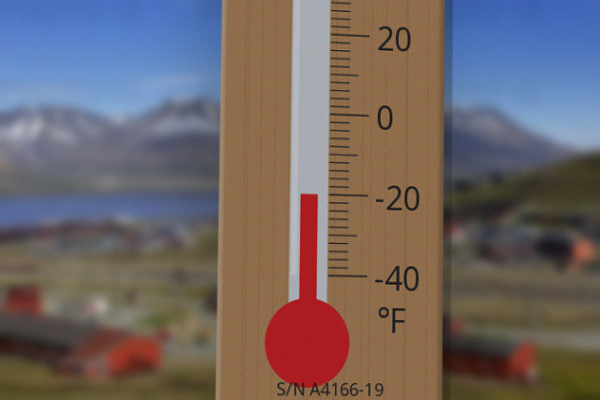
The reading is -20 °F
